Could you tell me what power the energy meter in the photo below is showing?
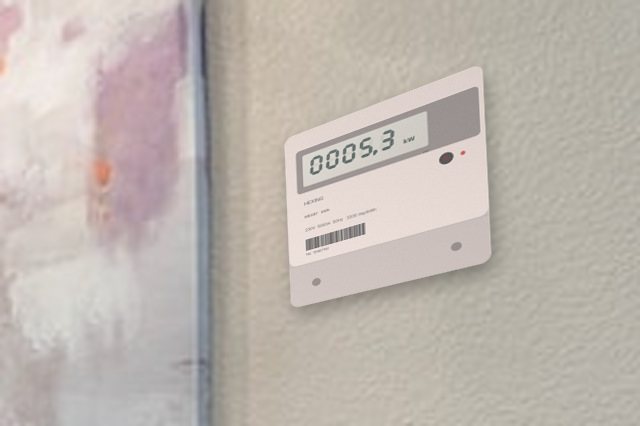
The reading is 5.3 kW
